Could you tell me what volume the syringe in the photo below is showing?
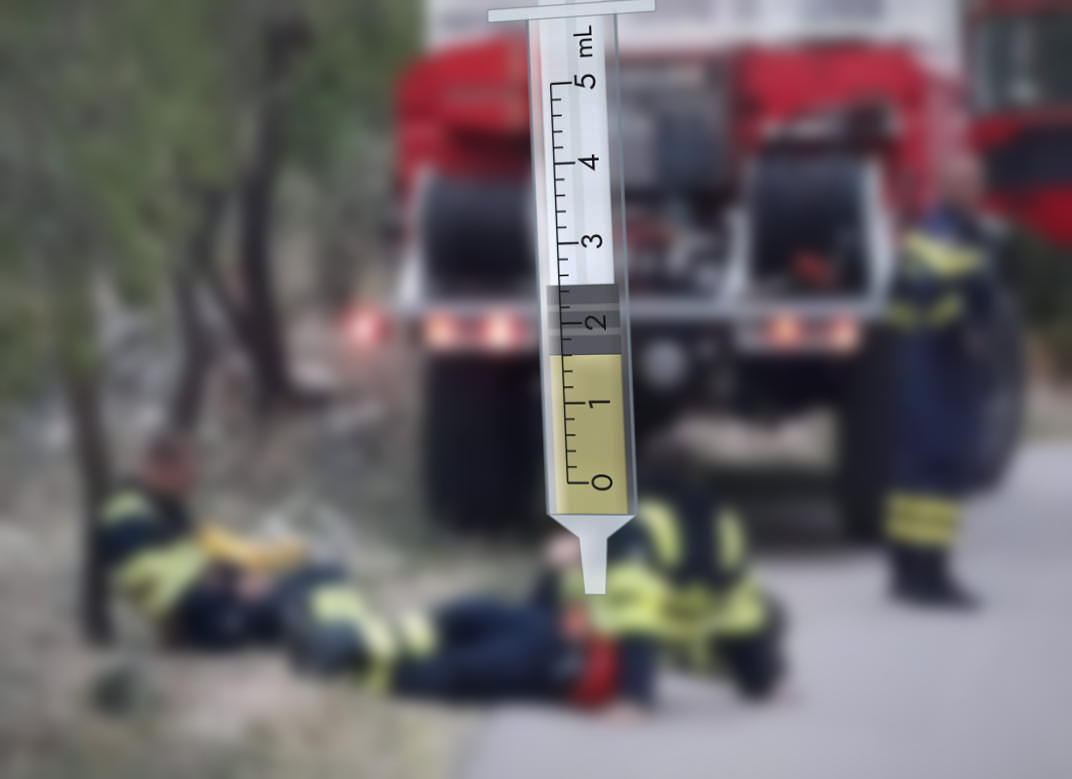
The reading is 1.6 mL
